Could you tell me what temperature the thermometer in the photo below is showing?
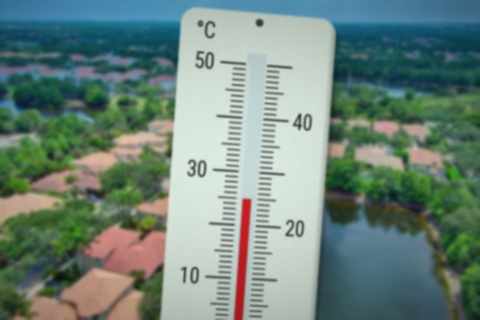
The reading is 25 °C
